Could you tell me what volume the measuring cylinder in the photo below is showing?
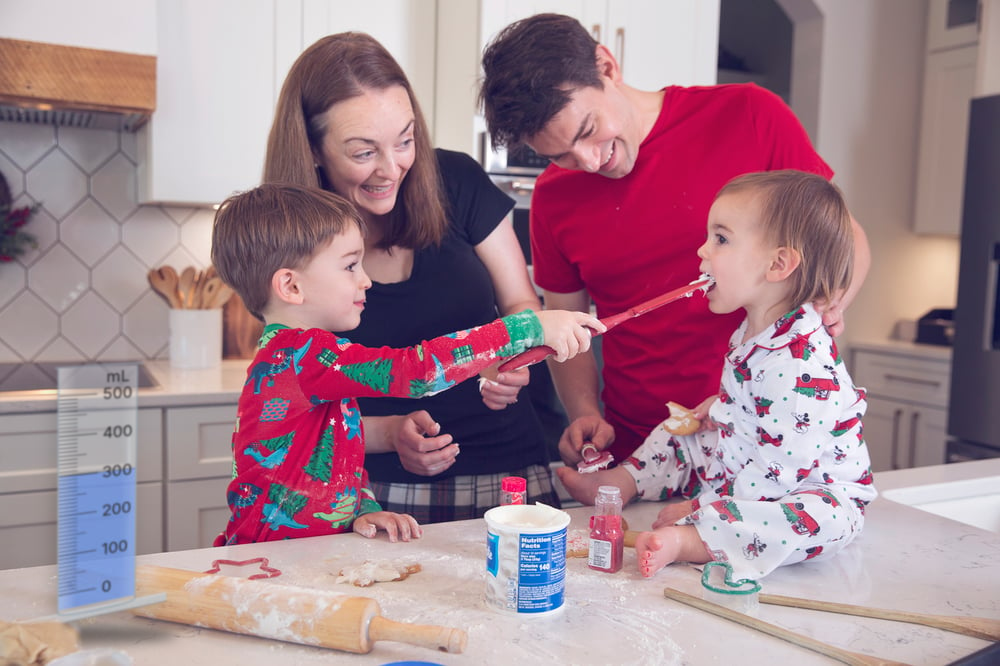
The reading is 300 mL
